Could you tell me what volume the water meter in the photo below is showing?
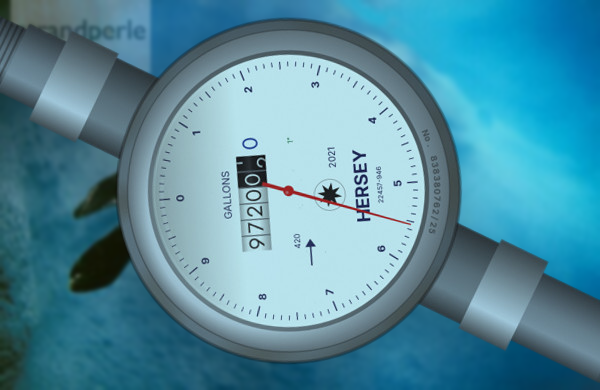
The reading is 9720015.5 gal
